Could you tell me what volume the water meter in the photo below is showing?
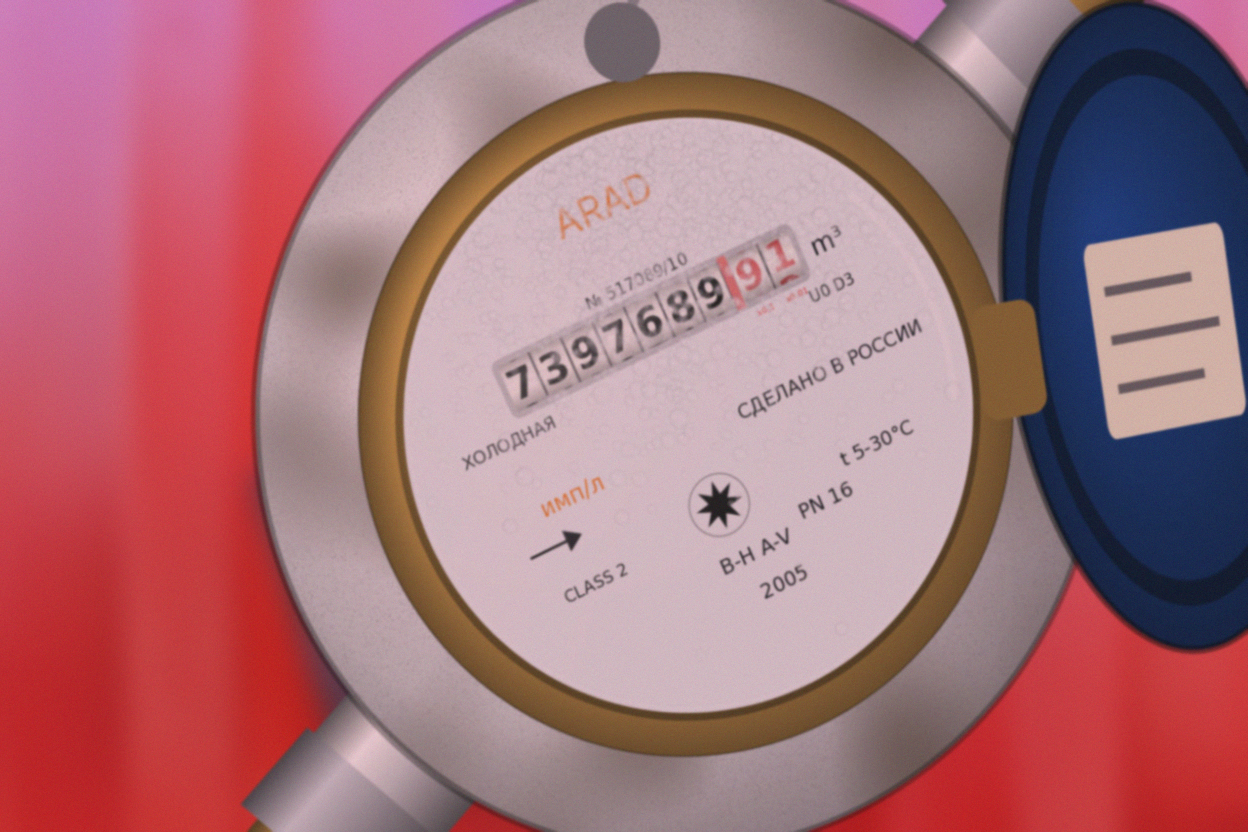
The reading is 7397689.91 m³
